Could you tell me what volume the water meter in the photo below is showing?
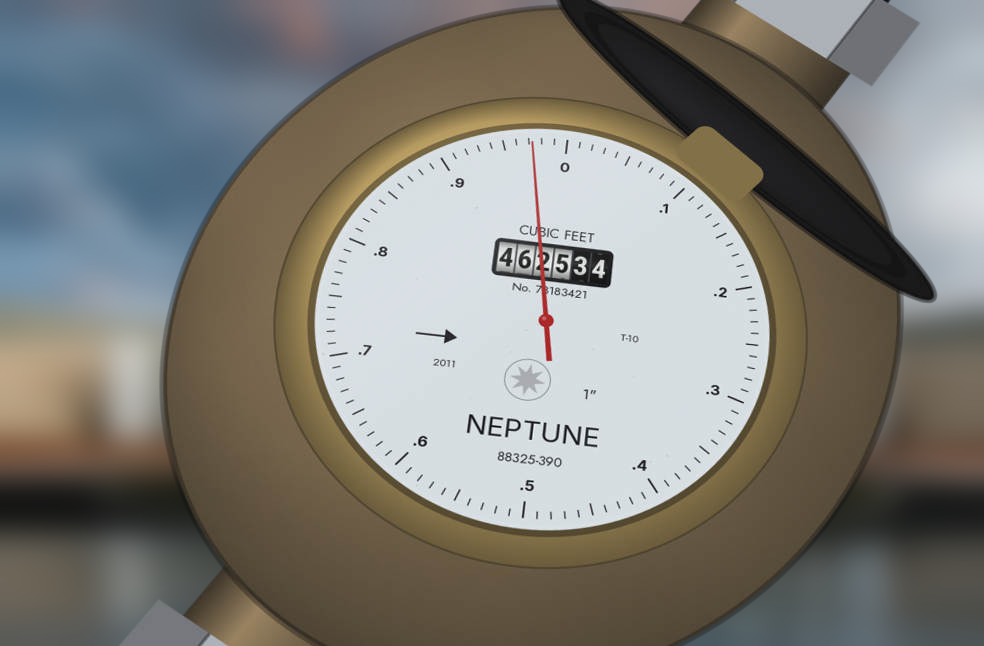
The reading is 462533.97 ft³
